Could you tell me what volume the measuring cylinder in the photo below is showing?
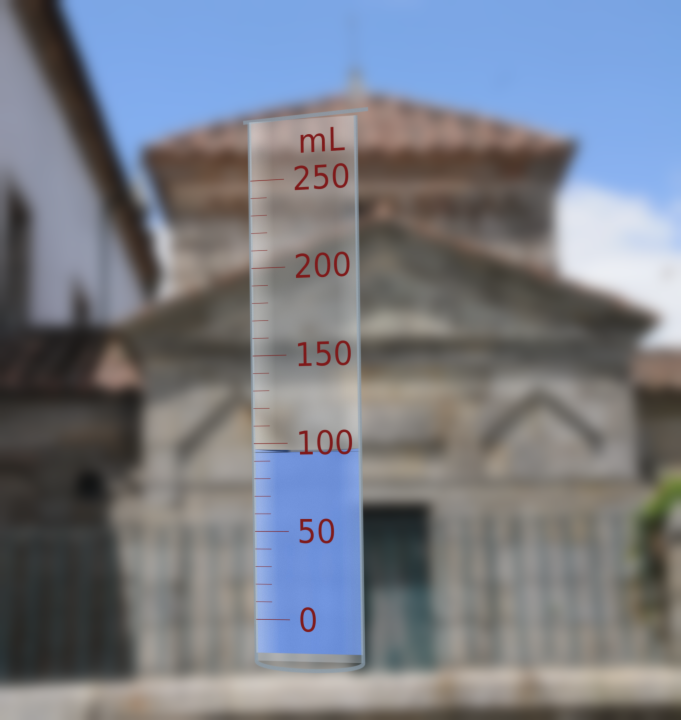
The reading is 95 mL
